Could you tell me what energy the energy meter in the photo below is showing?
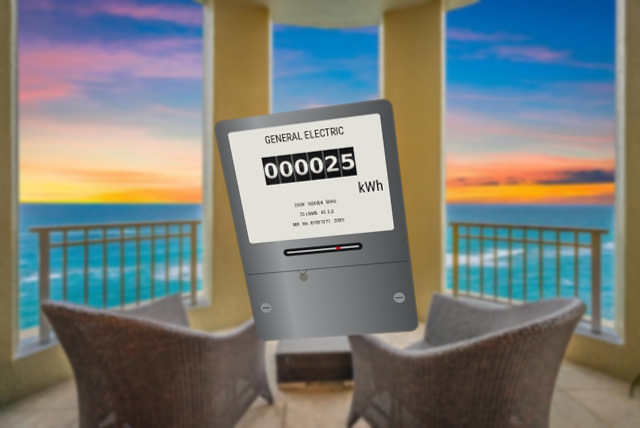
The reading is 25 kWh
